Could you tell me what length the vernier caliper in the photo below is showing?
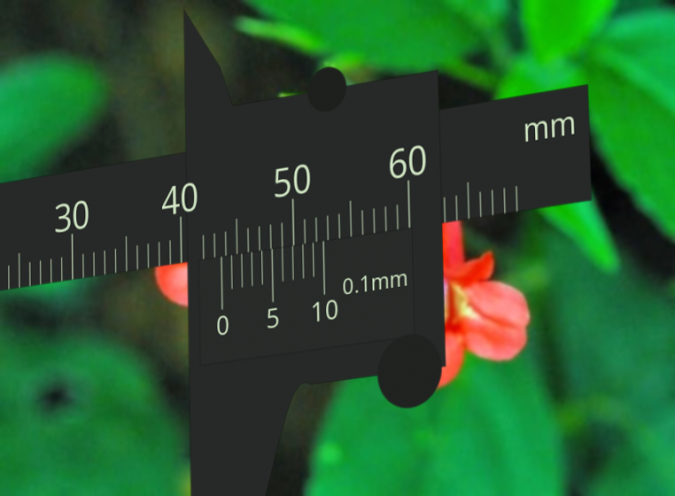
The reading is 43.6 mm
